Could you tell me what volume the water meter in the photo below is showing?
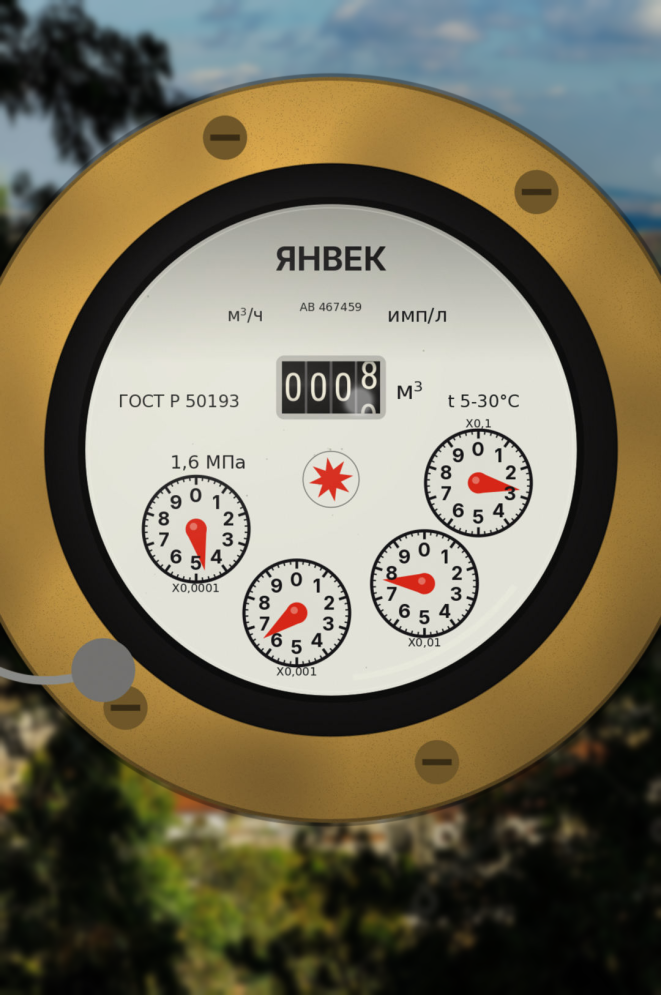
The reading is 8.2764 m³
